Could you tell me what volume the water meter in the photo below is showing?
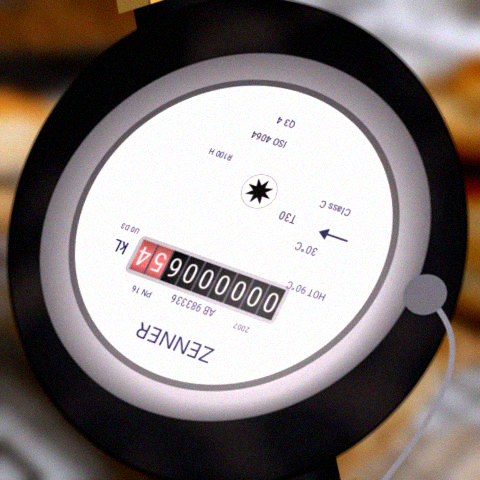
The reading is 6.54 kL
